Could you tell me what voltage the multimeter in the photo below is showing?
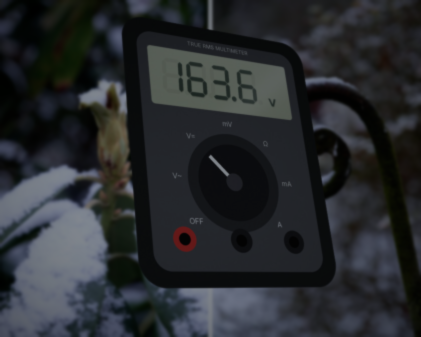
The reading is 163.6 V
